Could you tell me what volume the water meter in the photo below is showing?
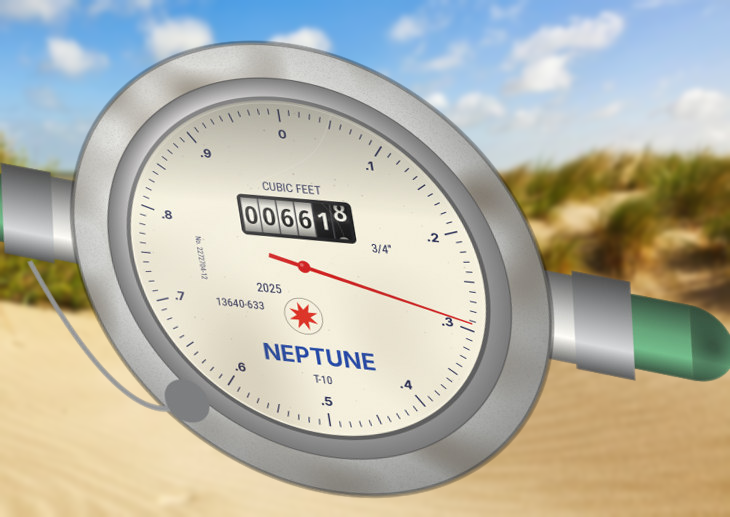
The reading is 6618.29 ft³
